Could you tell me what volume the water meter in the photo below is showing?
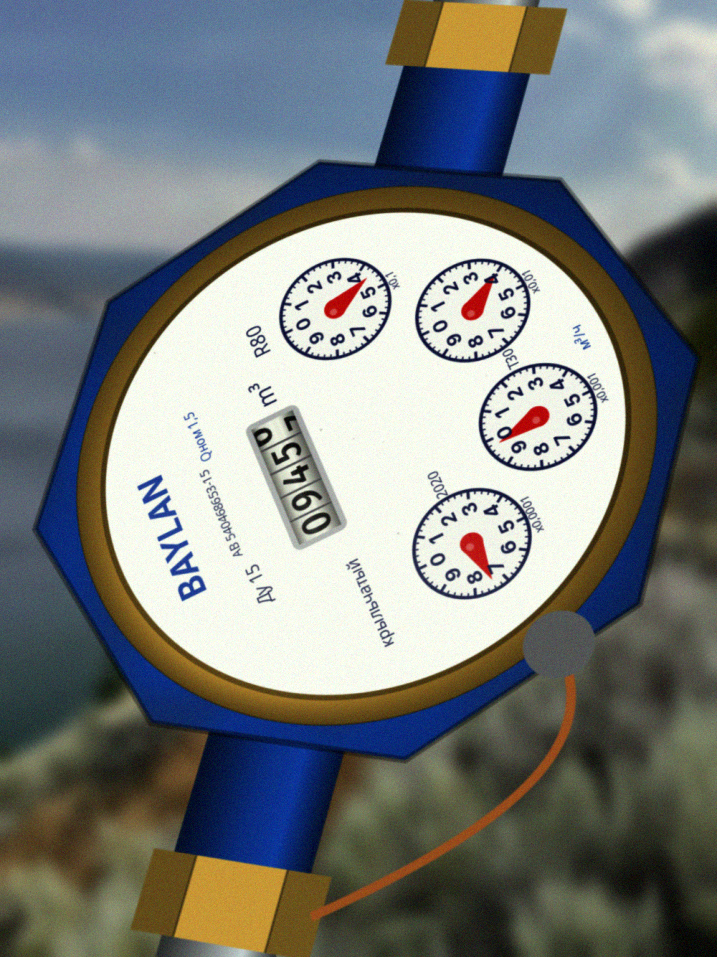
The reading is 9456.4397 m³
